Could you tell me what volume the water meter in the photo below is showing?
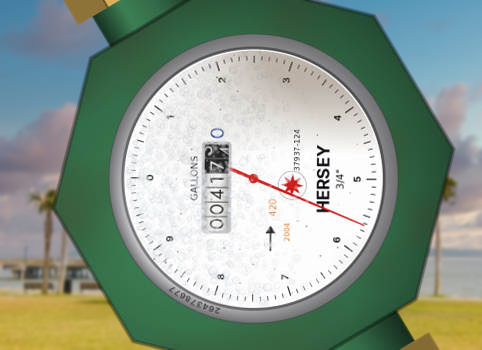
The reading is 41735.6 gal
